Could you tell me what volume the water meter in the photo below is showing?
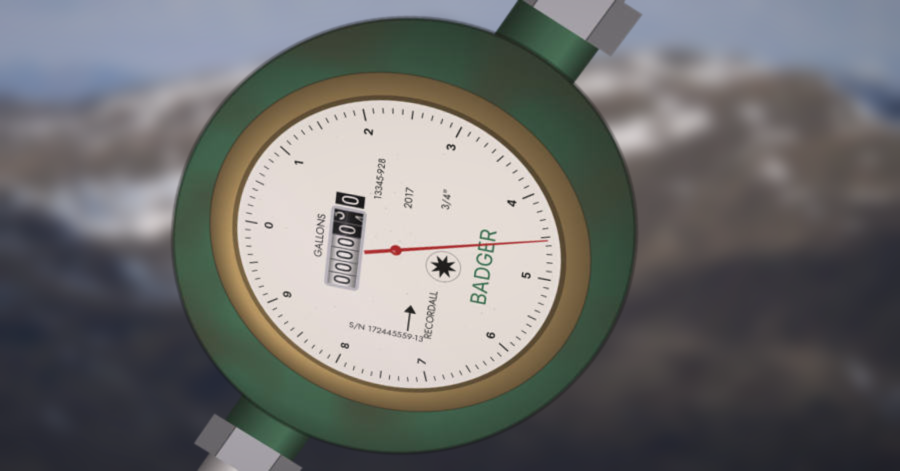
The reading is 34.5 gal
